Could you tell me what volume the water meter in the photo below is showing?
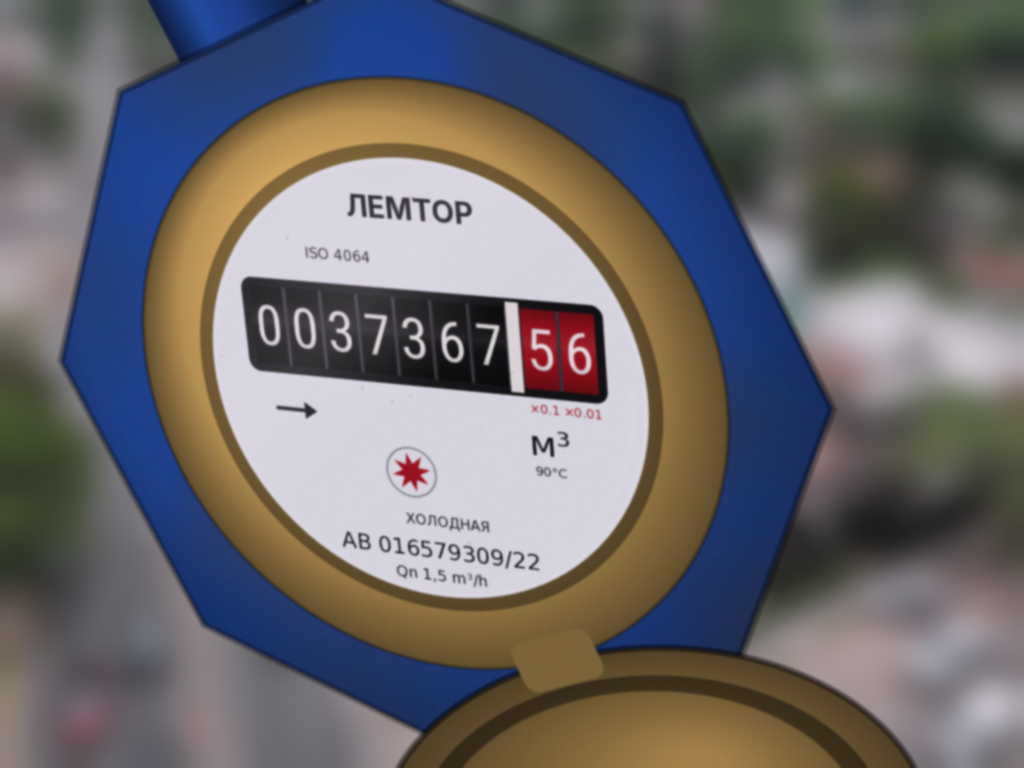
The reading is 37367.56 m³
